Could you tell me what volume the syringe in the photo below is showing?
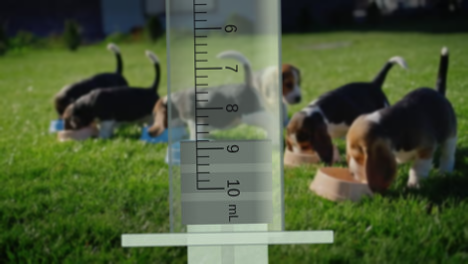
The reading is 8.8 mL
